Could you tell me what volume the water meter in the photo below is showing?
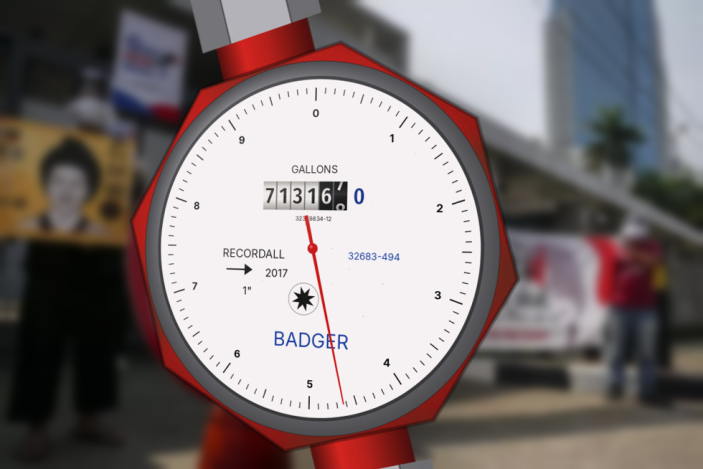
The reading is 7131674.6 gal
